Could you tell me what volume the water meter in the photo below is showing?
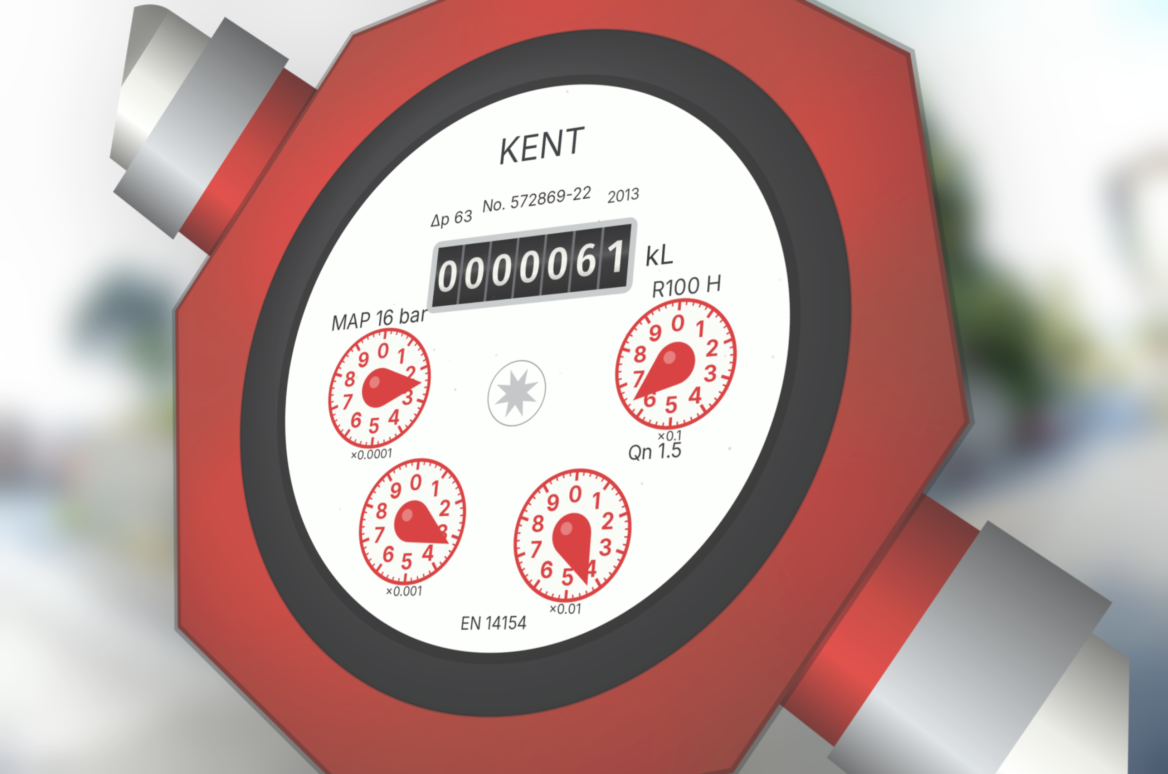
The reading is 61.6432 kL
